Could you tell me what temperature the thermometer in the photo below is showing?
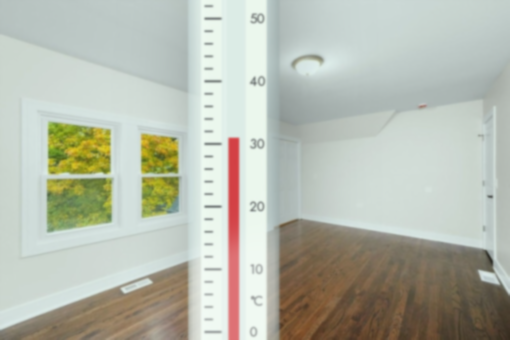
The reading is 31 °C
